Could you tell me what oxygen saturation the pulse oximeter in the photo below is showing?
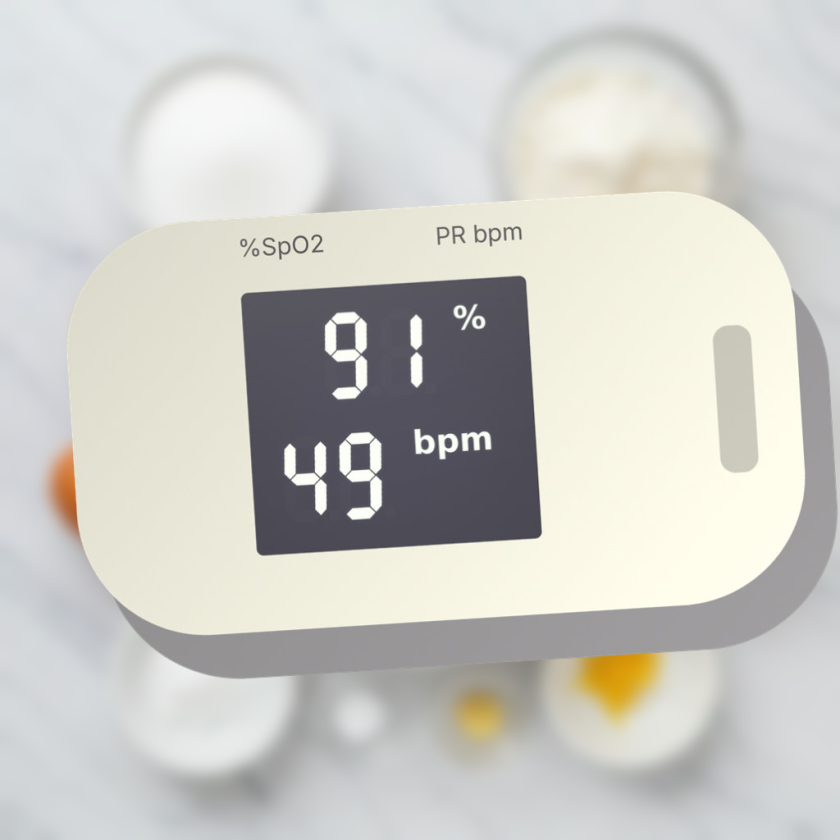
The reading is 91 %
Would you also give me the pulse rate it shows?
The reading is 49 bpm
